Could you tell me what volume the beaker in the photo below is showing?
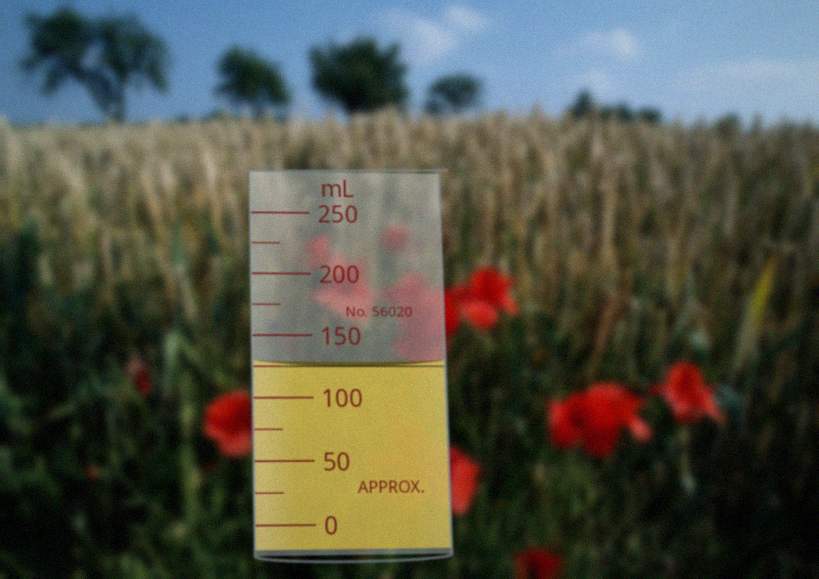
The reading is 125 mL
